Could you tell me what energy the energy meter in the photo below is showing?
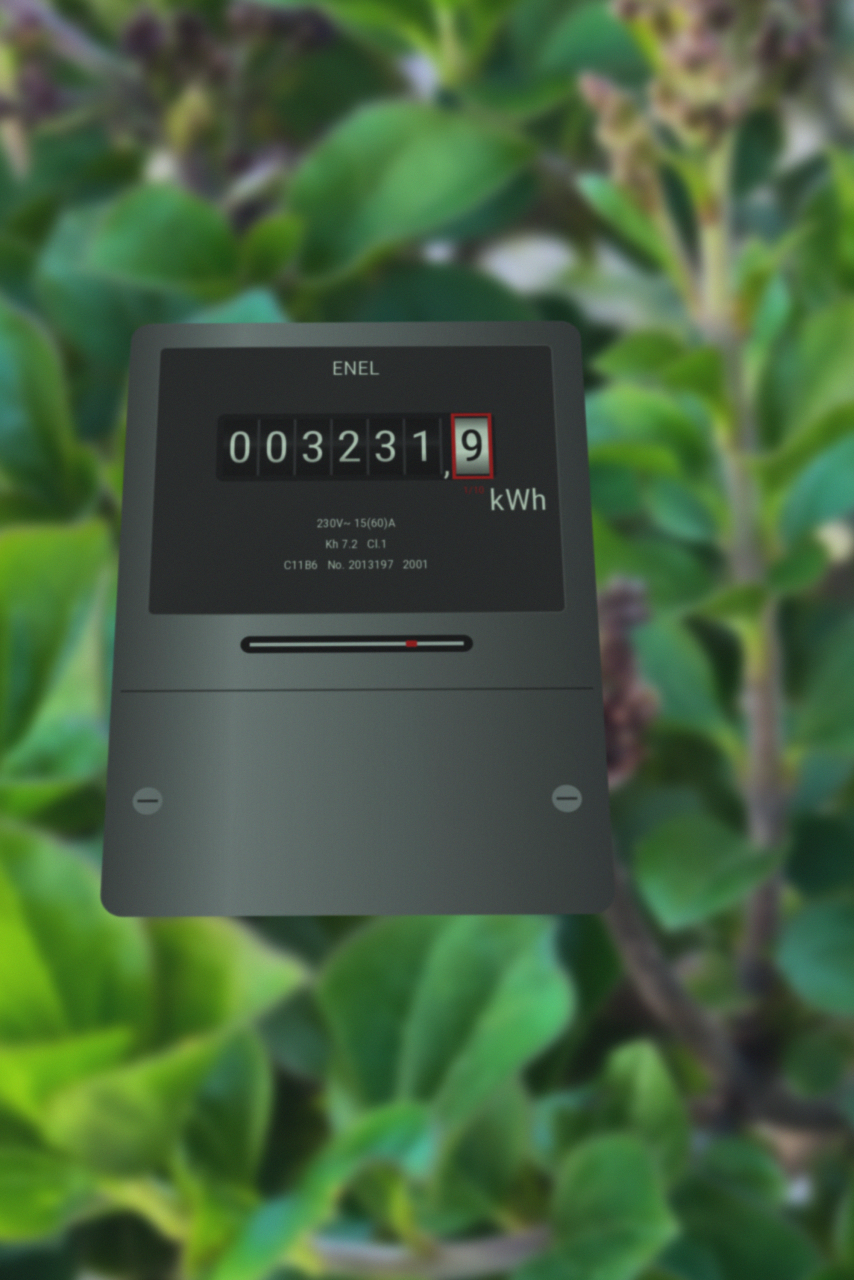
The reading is 3231.9 kWh
